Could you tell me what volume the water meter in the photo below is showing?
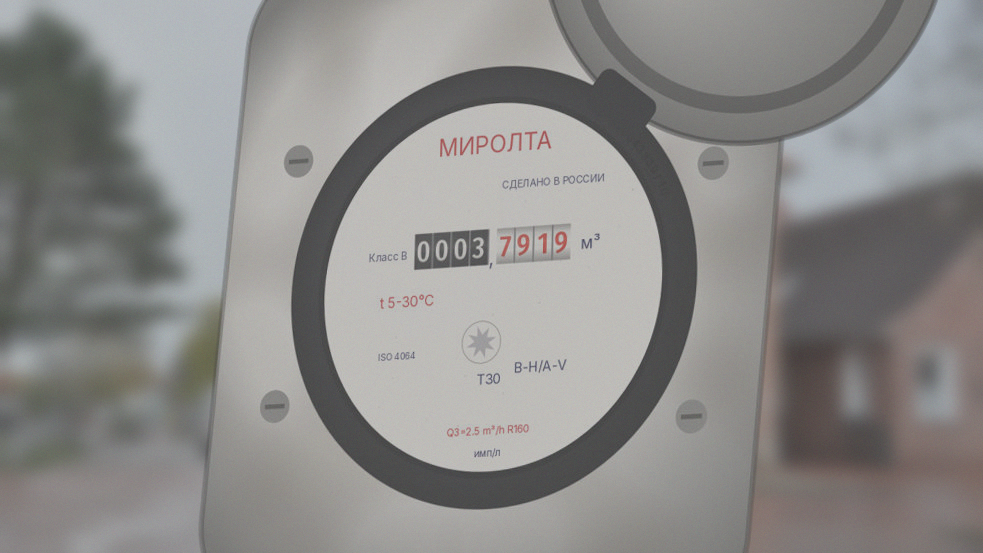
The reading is 3.7919 m³
